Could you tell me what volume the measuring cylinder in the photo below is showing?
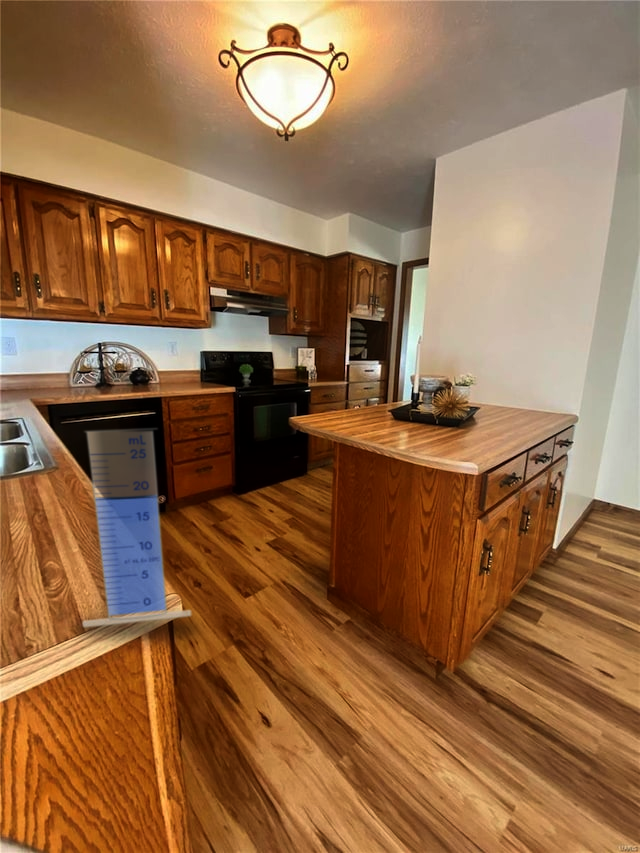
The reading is 18 mL
